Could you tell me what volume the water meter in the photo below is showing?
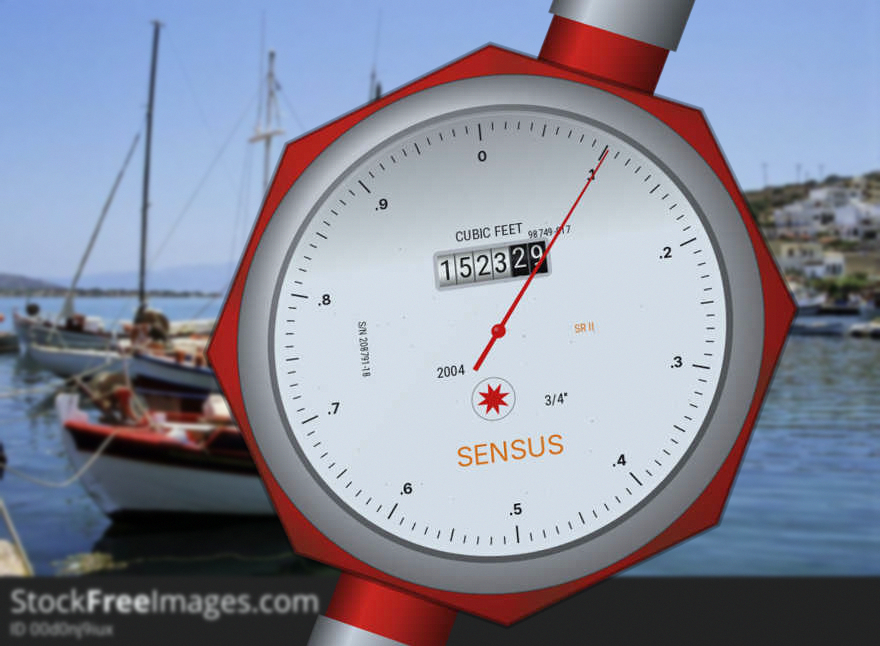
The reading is 152329.10 ft³
